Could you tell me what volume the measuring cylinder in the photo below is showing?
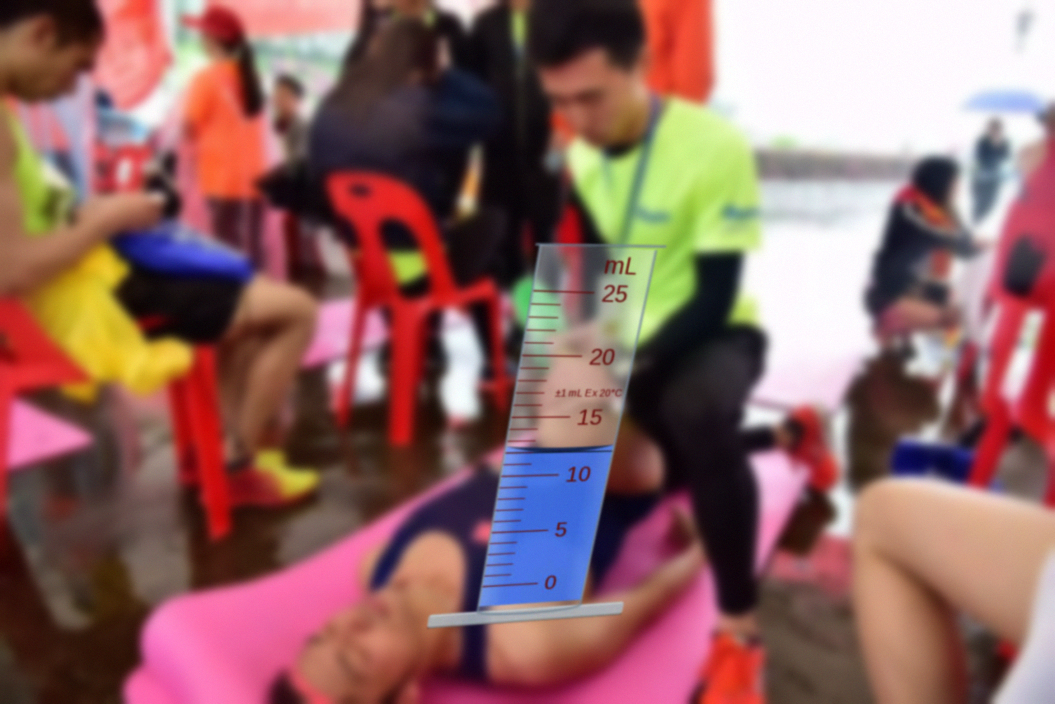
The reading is 12 mL
